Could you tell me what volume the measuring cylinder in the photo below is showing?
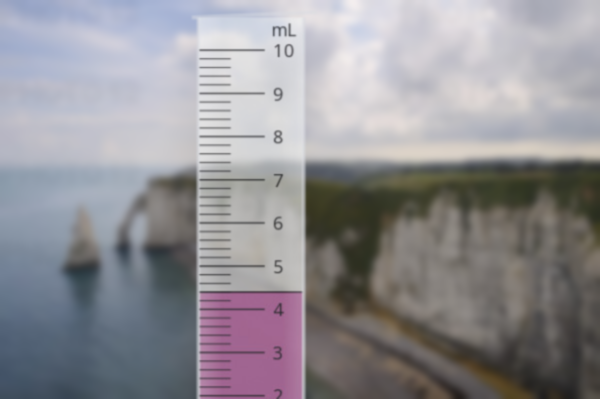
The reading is 4.4 mL
